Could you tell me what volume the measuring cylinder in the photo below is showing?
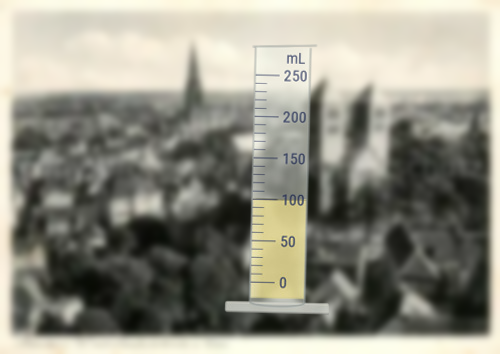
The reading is 100 mL
